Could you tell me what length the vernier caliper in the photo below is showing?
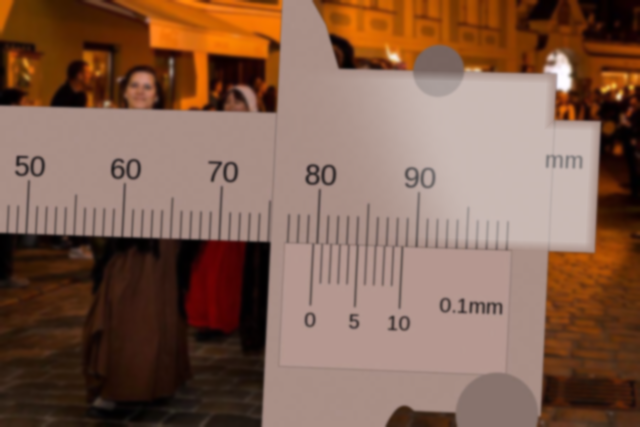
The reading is 79.6 mm
